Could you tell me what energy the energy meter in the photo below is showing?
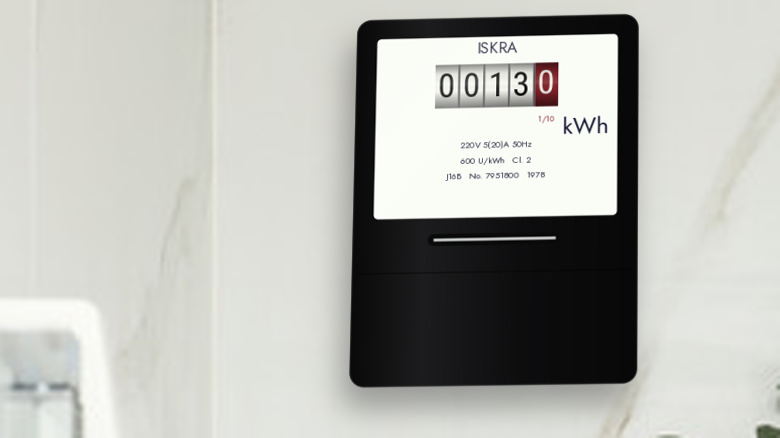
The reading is 13.0 kWh
